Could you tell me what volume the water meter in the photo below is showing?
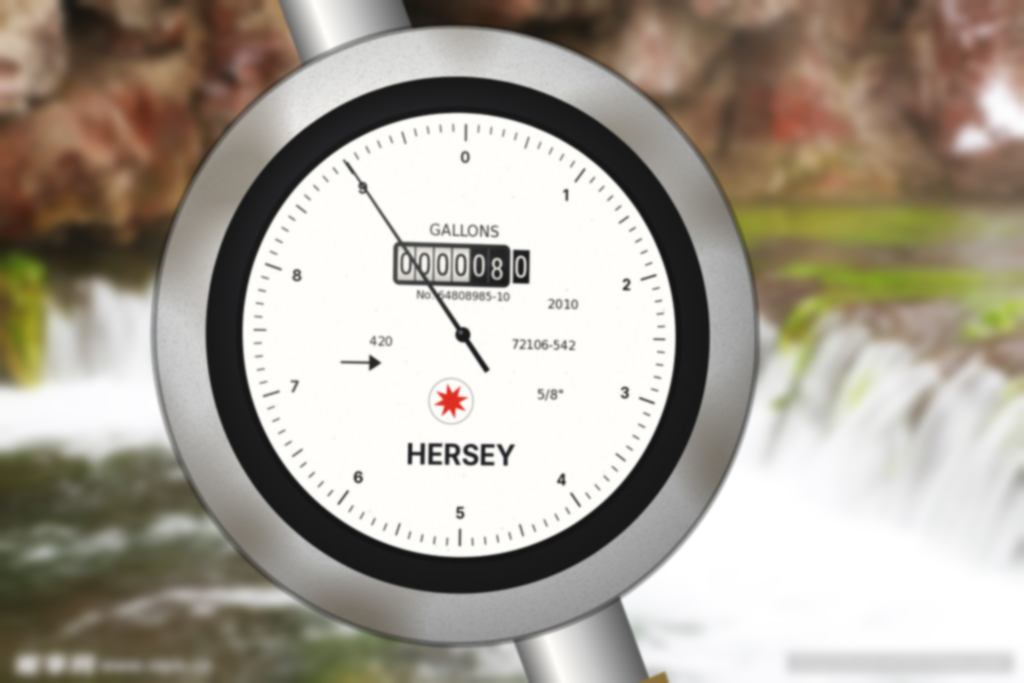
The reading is 79.0 gal
